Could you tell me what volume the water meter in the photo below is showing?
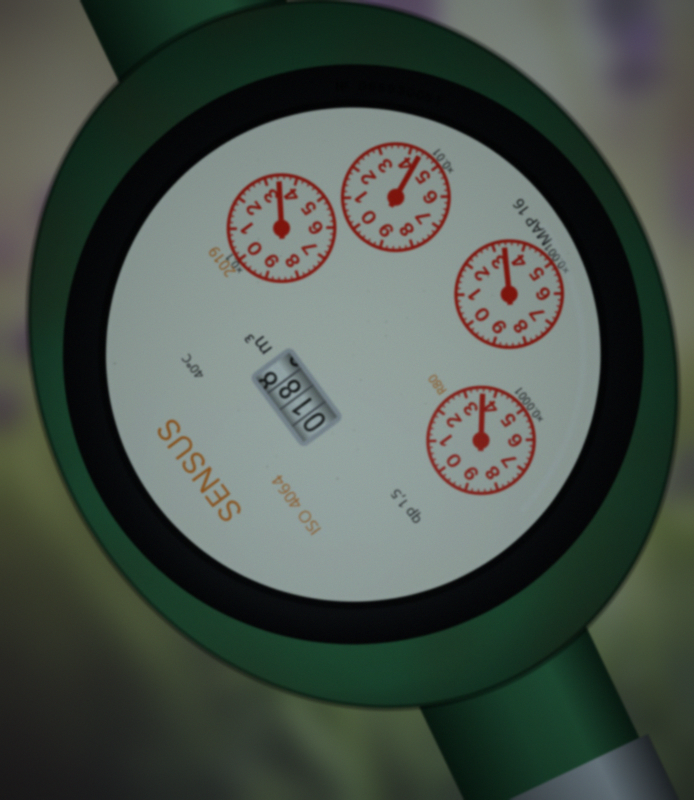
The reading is 188.3433 m³
